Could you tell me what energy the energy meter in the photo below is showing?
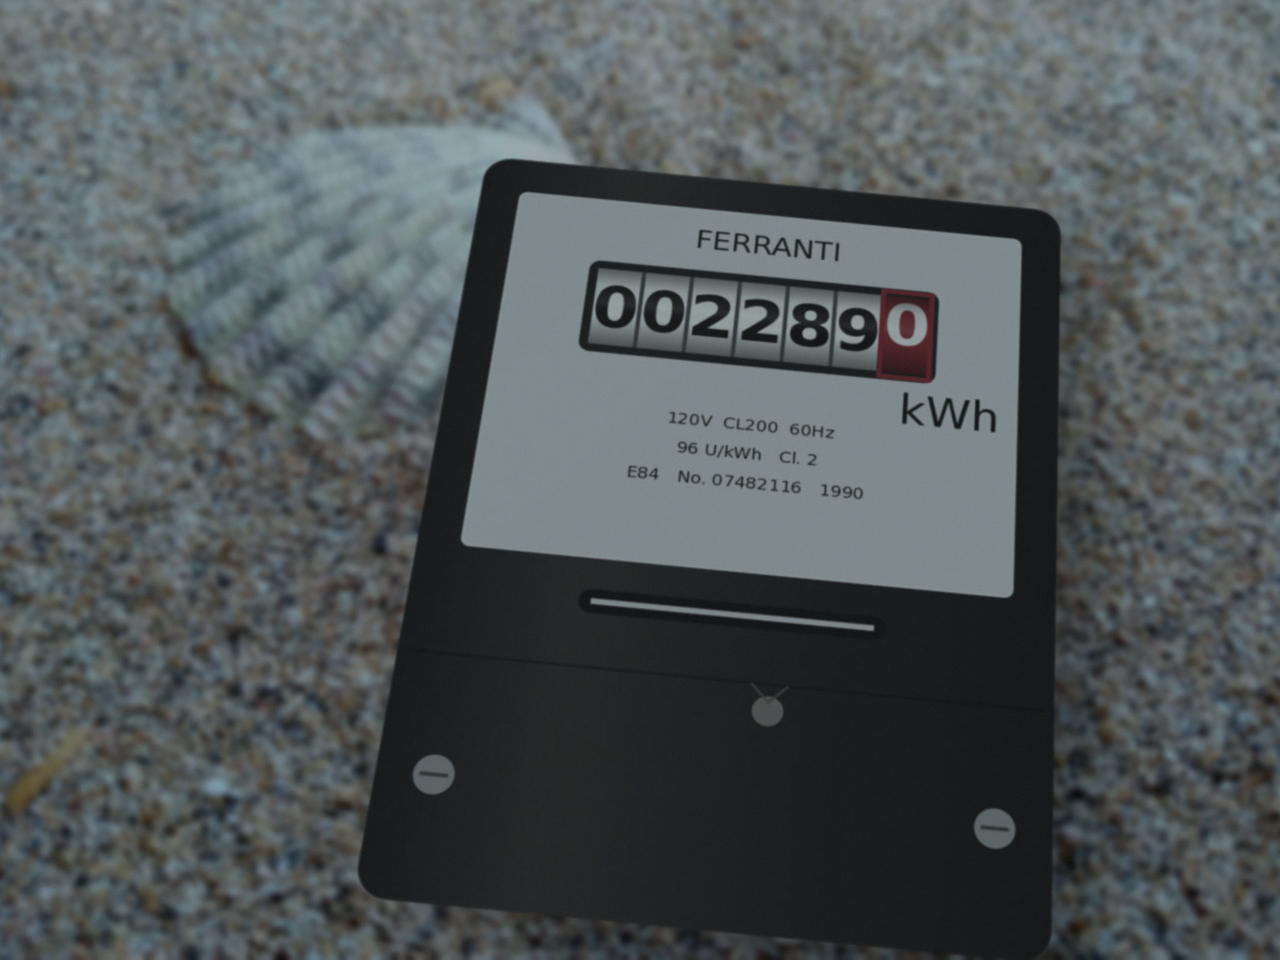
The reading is 2289.0 kWh
